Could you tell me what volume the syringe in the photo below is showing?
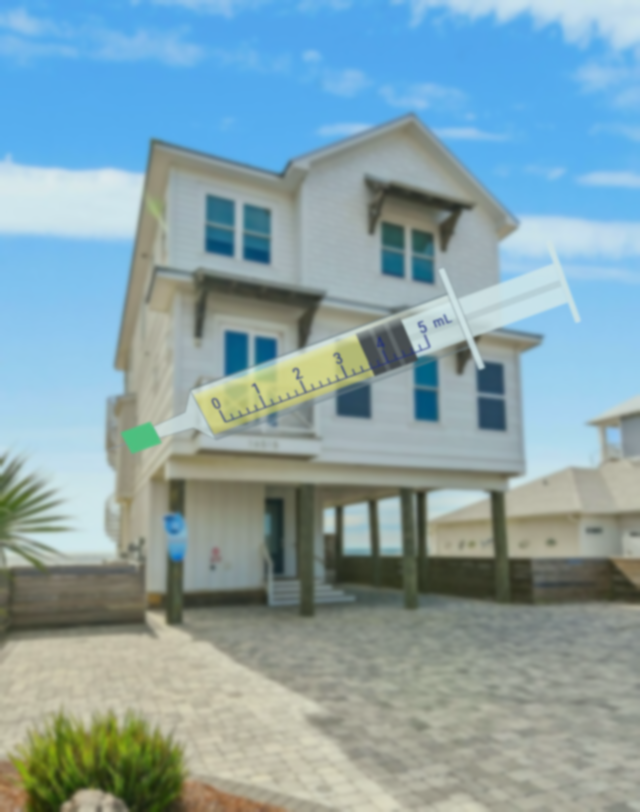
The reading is 3.6 mL
